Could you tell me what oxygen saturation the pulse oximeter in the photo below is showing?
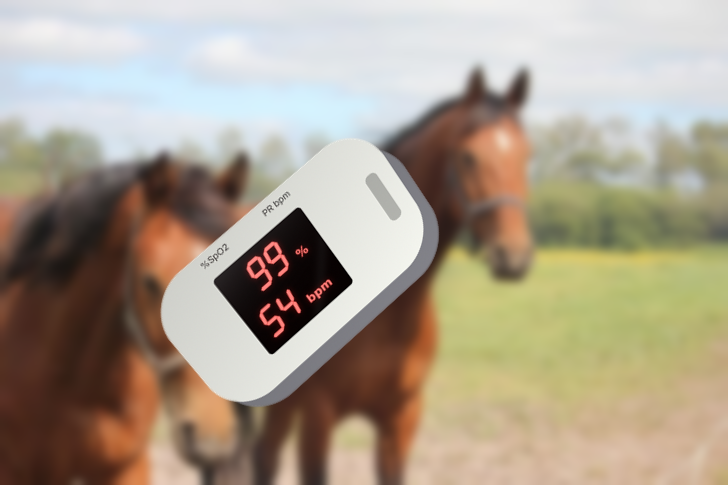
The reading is 99 %
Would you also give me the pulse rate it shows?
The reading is 54 bpm
